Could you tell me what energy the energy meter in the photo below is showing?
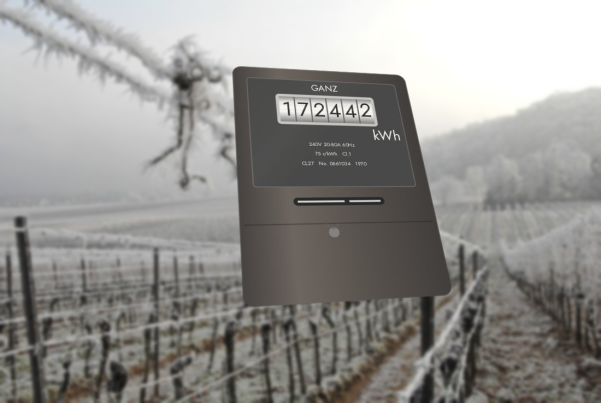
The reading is 172442 kWh
